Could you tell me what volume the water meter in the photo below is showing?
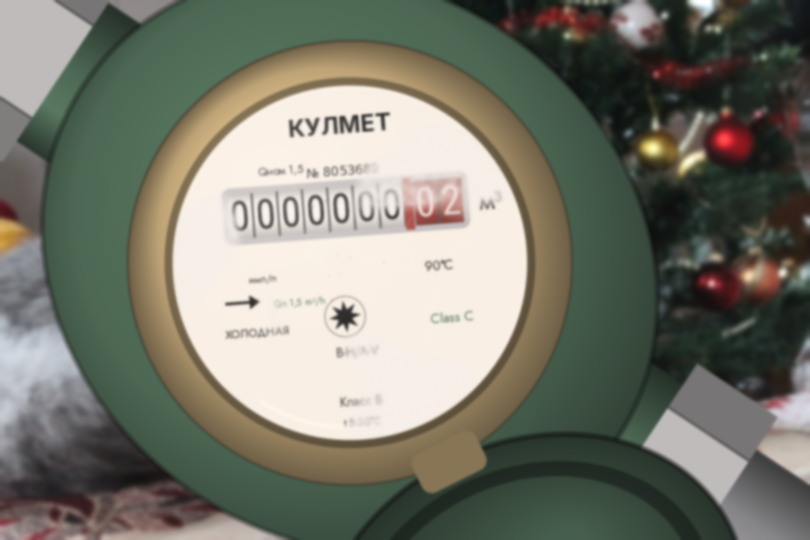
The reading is 0.02 m³
